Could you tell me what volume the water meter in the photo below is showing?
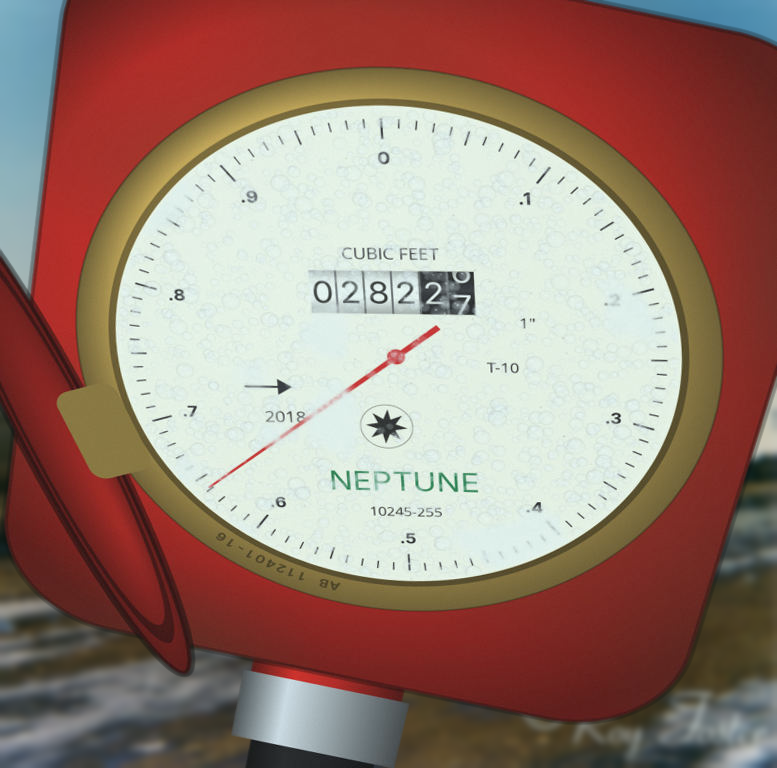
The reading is 28226.64 ft³
